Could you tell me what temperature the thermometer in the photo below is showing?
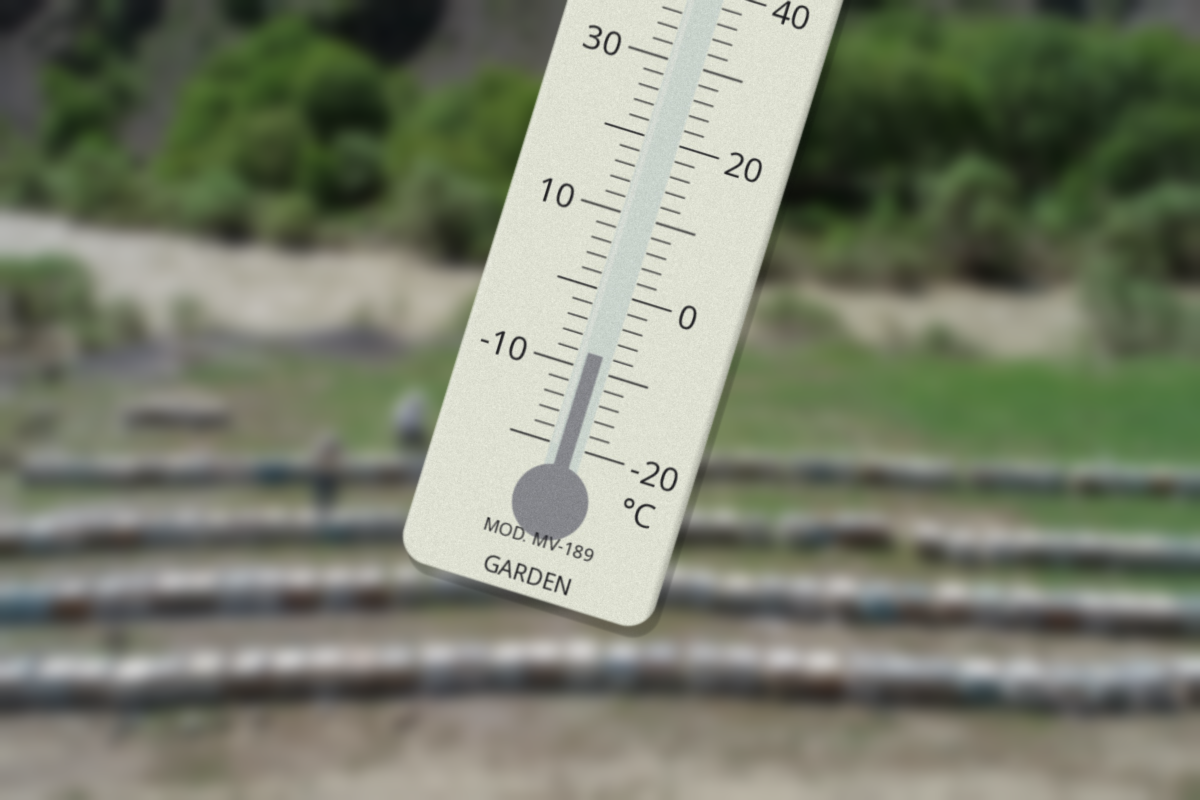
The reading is -8 °C
